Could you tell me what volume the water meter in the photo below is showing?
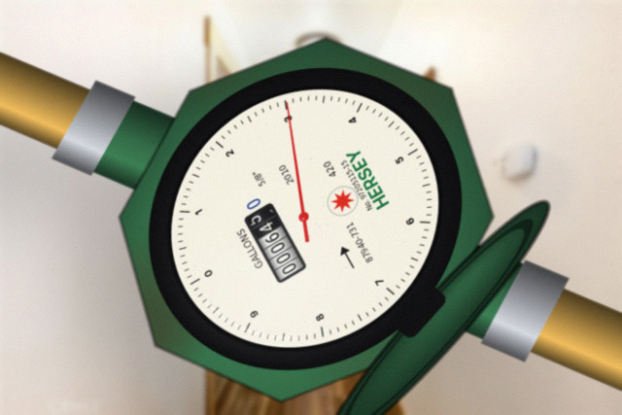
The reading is 6453.0 gal
